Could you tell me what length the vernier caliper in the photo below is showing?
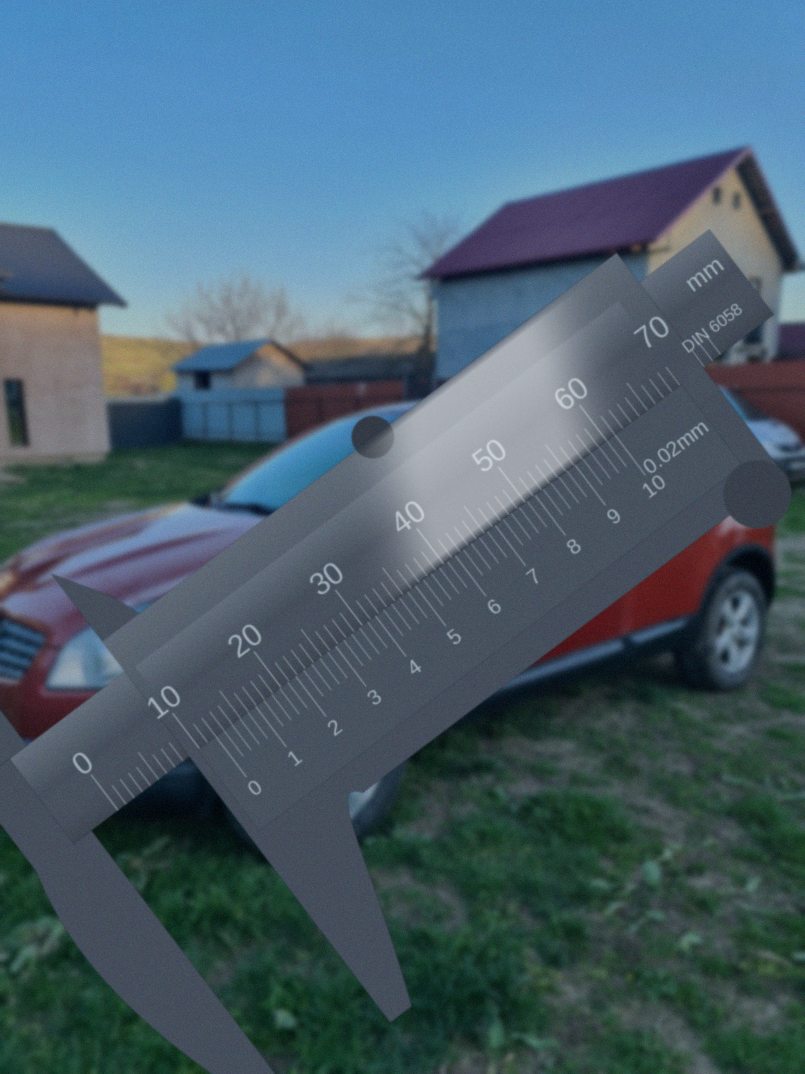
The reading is 12.0 mm
